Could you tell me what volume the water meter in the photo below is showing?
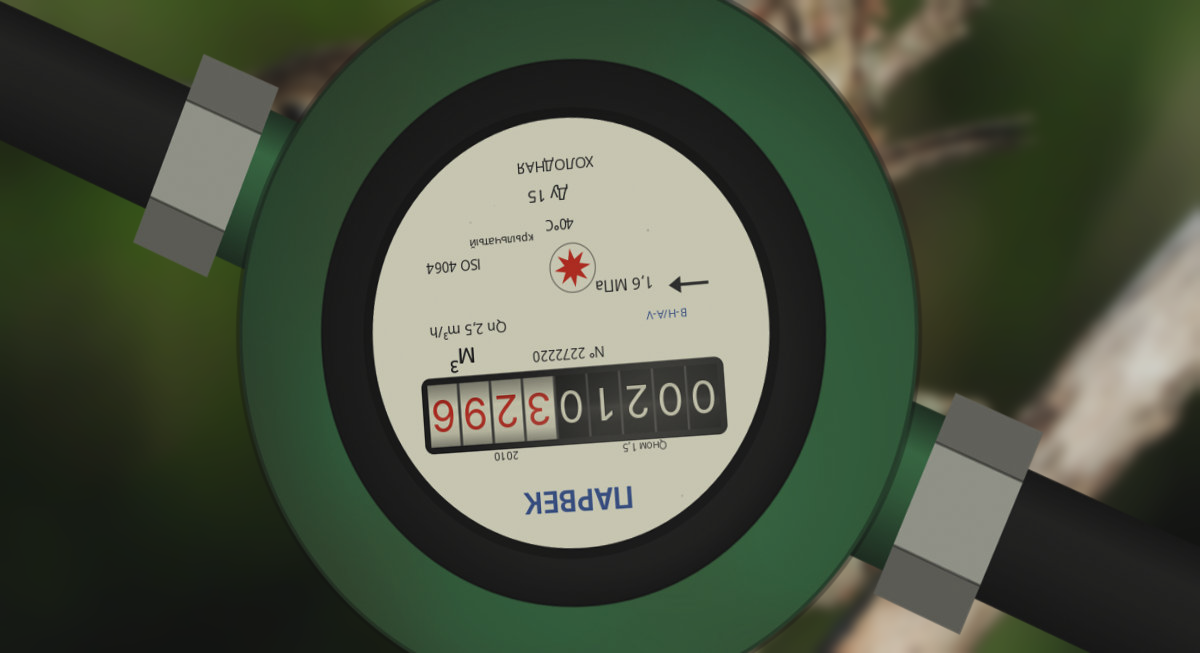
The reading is 210.3296 m³
